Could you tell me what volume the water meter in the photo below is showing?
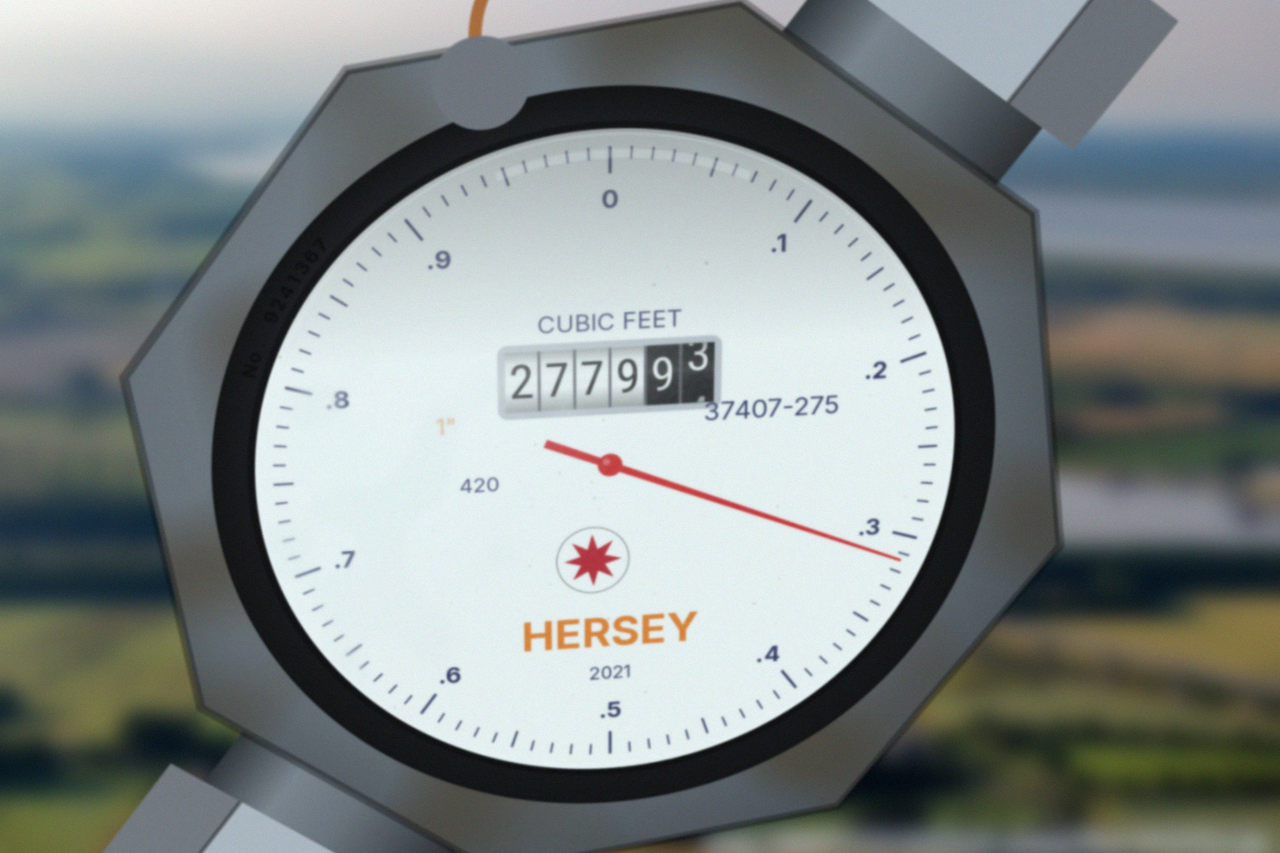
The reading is 277993.31 ft³
